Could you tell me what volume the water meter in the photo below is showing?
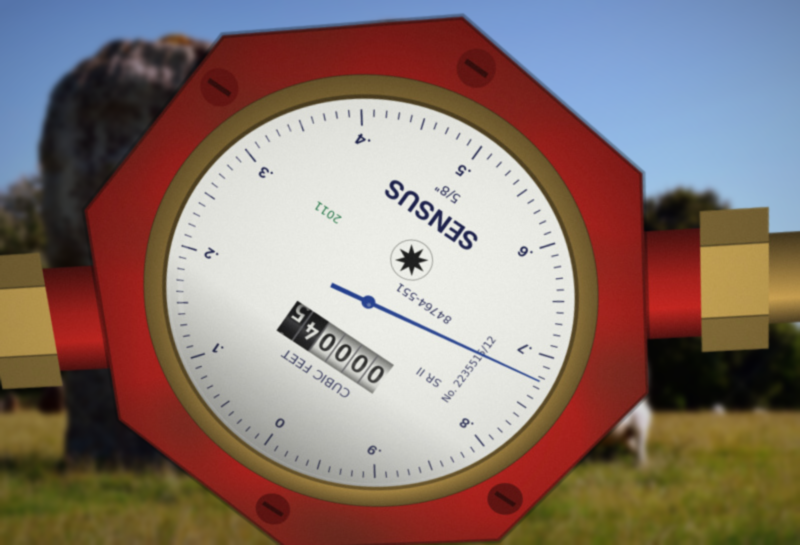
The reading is 44.72 ft³
